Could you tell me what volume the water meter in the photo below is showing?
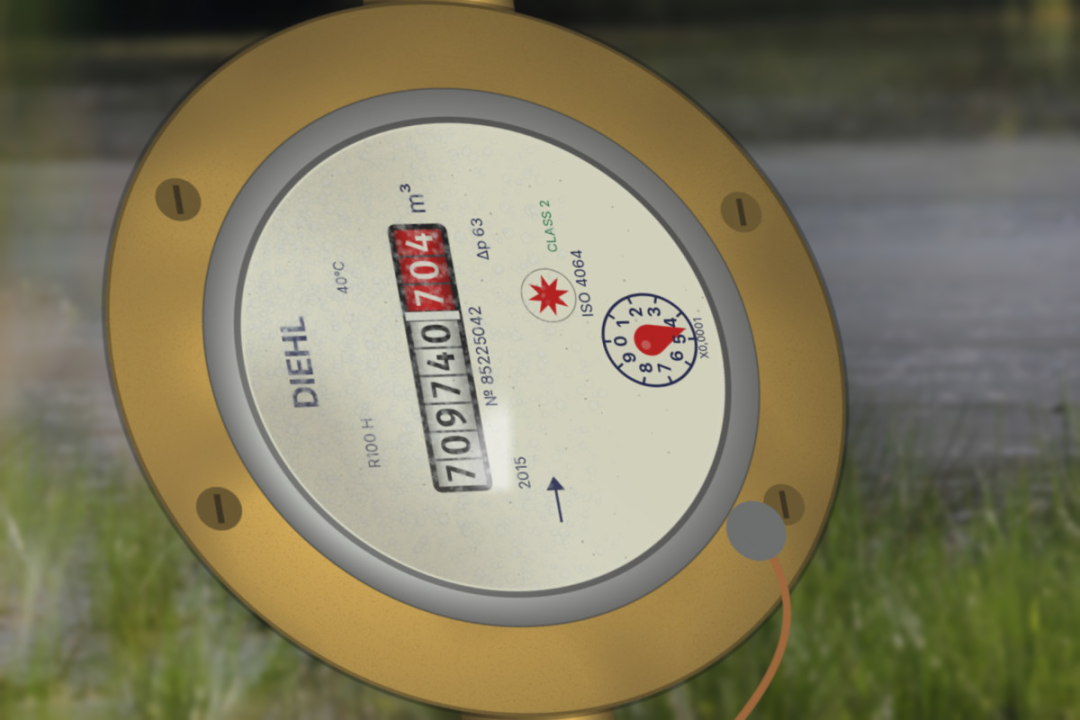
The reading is 709740.7044 m³
